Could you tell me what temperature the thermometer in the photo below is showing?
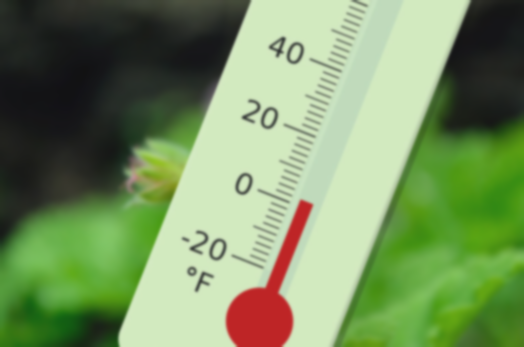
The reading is 2 °F
